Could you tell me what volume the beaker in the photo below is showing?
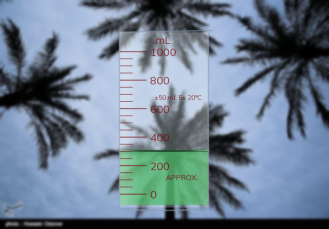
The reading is 300 mL
